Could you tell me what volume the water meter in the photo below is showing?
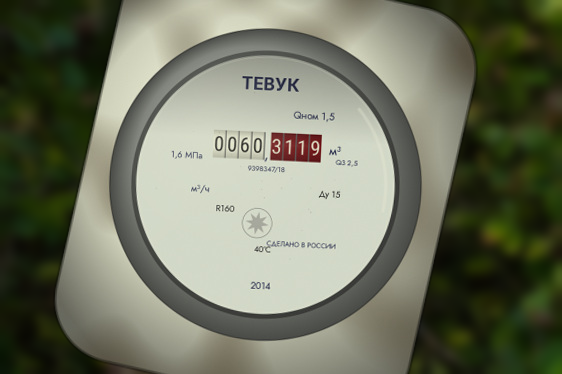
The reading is 60.3119 m³
